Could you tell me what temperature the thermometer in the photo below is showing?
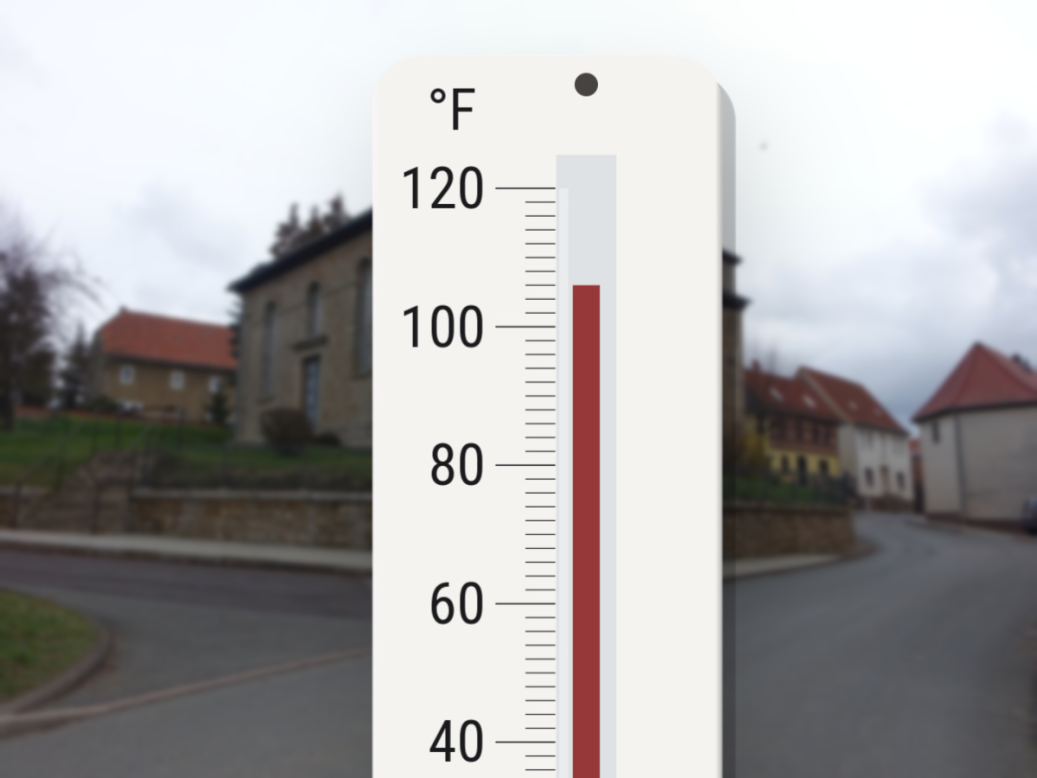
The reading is 106 °F
